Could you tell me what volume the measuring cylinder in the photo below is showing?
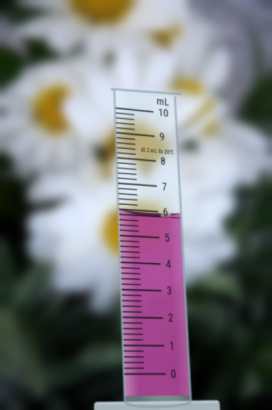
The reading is 5.8 mL
